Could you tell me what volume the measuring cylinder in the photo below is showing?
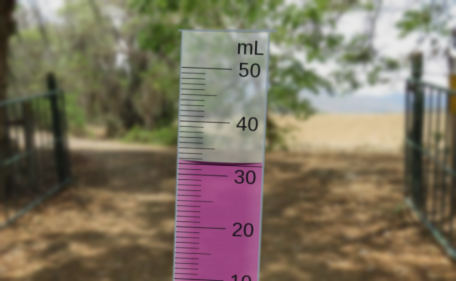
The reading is 32 mL
